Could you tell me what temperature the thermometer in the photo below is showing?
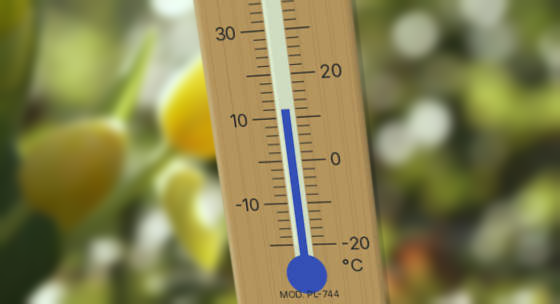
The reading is 12 °C
